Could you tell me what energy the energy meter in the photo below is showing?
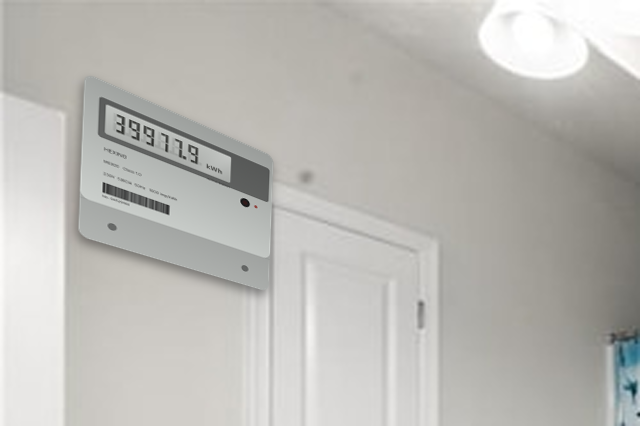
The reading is 39977.9 kWh
